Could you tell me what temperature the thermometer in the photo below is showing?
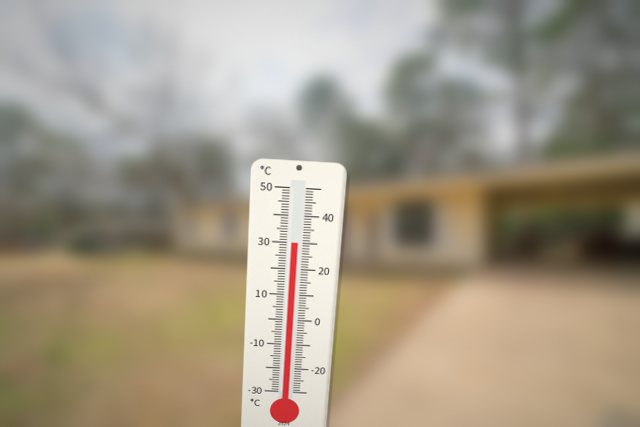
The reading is 30 °C
